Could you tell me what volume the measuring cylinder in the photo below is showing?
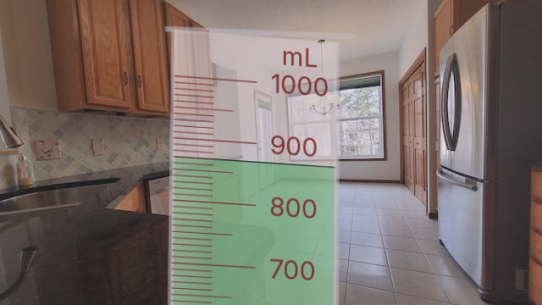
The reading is 870 mL
